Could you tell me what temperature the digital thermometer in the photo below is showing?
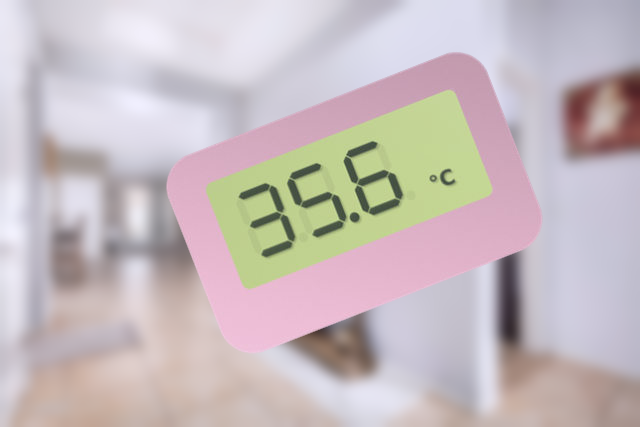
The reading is 35.6 °C
